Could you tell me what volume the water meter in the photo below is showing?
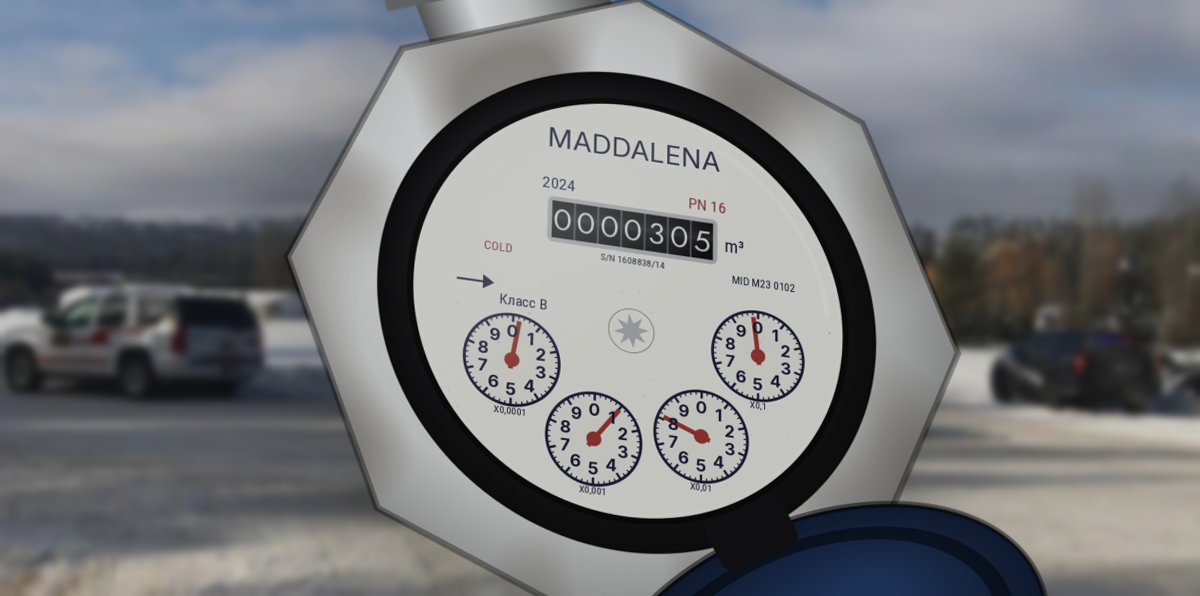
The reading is 304.9810 m³
